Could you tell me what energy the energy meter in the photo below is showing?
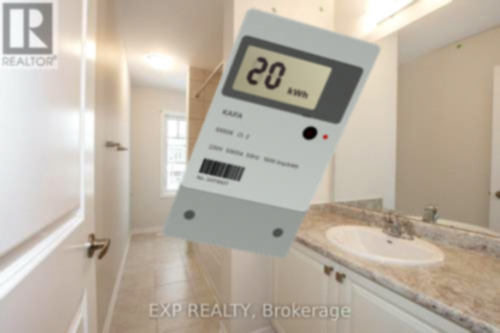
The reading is 20 kWh
